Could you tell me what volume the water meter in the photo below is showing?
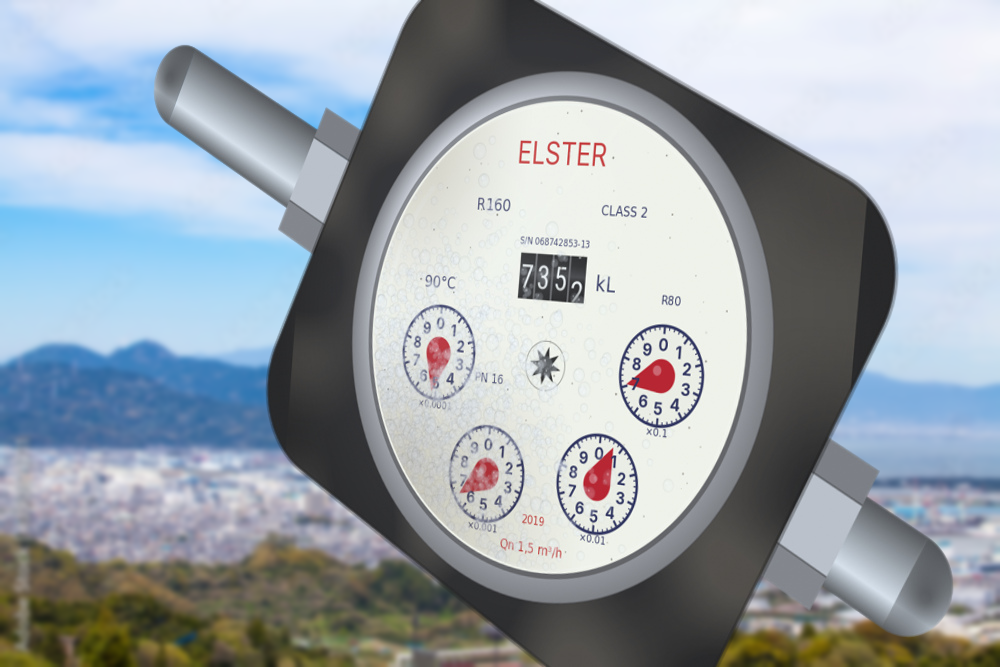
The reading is 7351.7065 kL
